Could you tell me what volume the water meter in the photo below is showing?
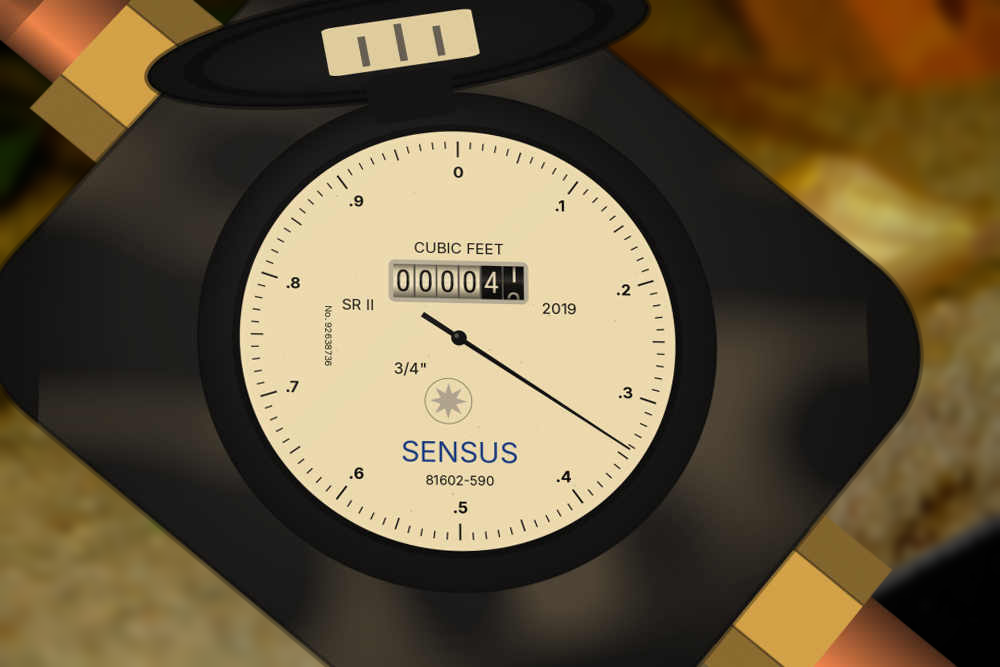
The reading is 41.34 ft³
